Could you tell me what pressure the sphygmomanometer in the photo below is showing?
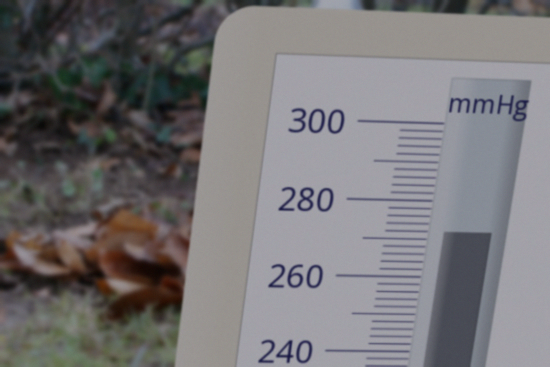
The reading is 272 mmHg
